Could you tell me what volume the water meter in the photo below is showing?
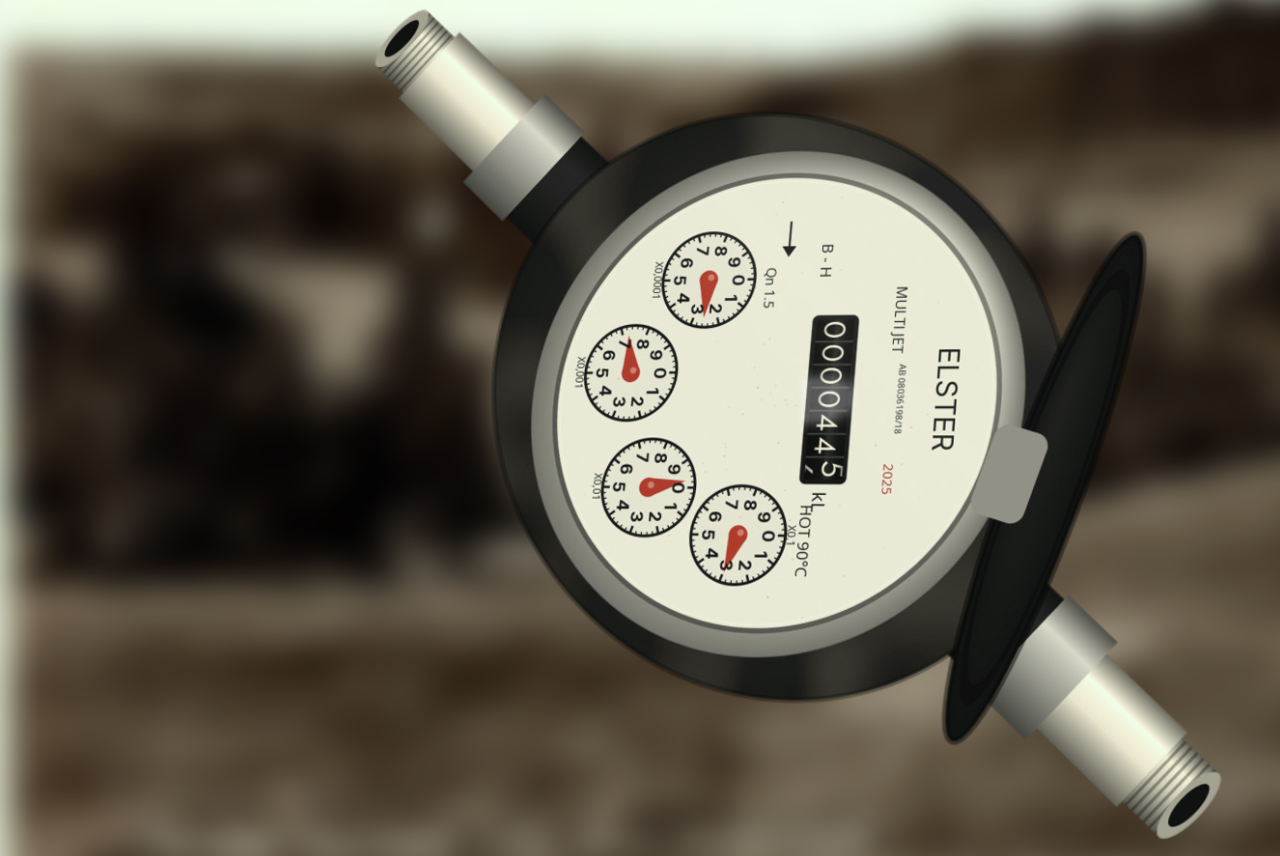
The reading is 445.2972 kL
